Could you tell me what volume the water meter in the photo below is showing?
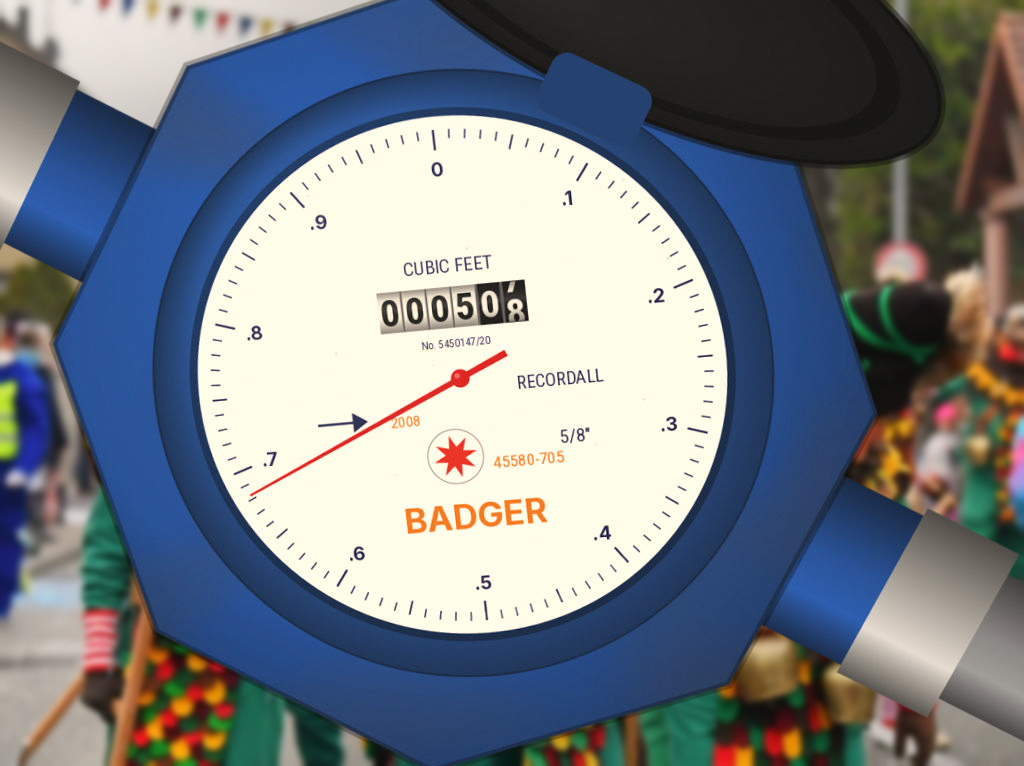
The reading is 507.68 ft³
